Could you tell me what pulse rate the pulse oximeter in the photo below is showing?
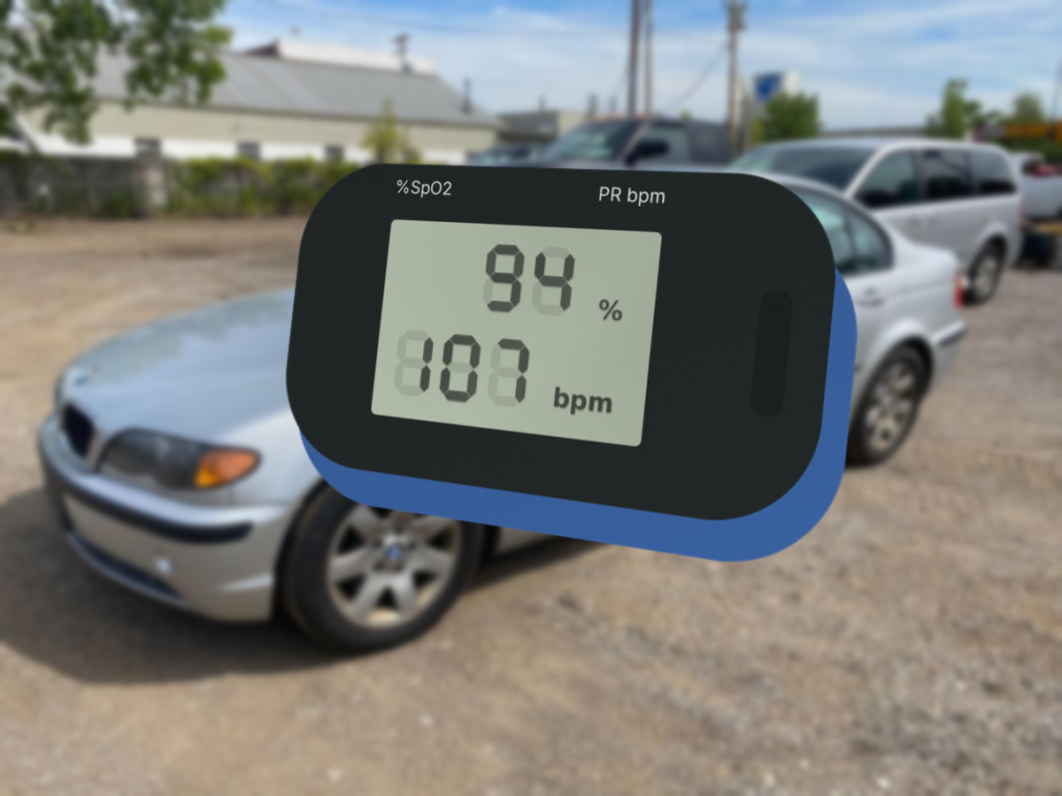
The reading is 107 bpm
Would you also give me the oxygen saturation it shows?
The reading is 94 %
